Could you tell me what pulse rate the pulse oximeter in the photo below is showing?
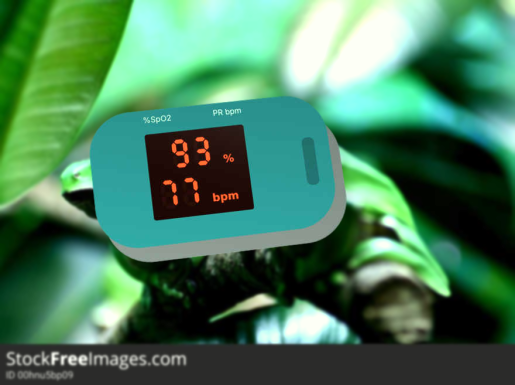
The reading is 77 bpm
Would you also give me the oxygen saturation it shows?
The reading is 93 %
